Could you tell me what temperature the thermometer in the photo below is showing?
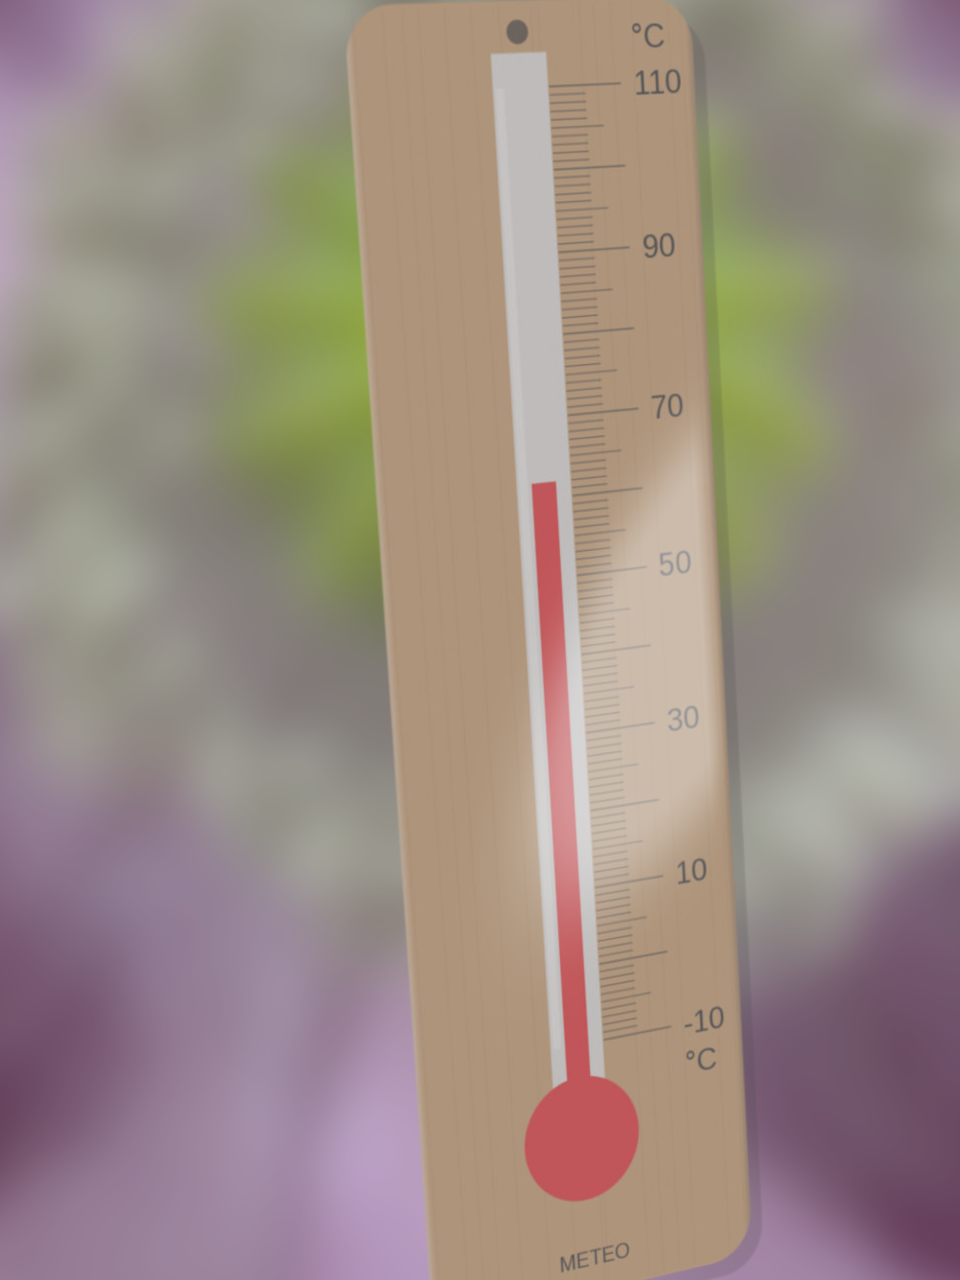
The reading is 62 °C
